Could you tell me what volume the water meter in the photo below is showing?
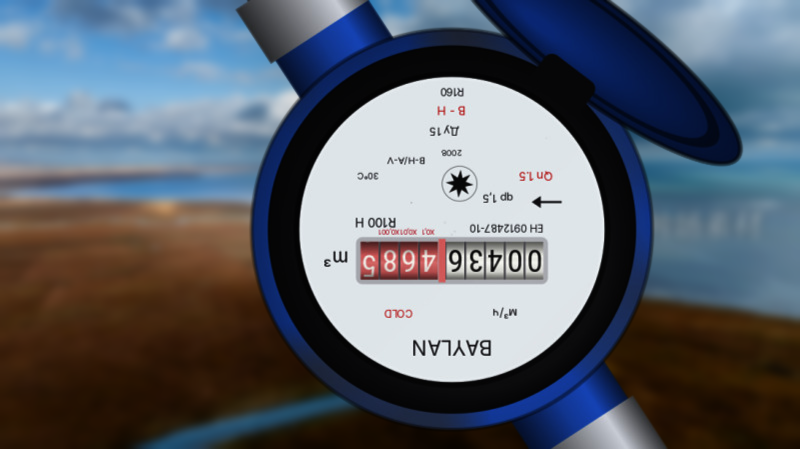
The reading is 436.4685 m³
